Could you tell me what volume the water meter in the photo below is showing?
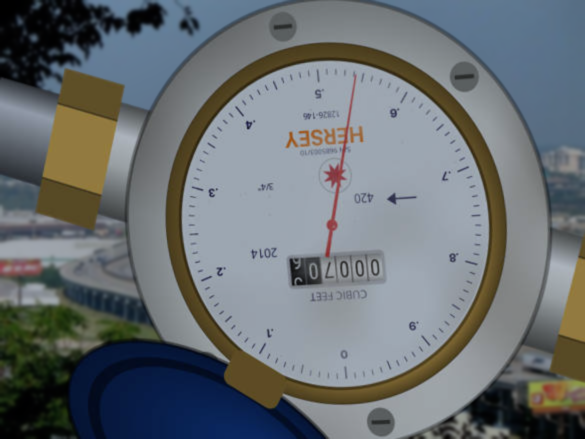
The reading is 705.54 ft³
